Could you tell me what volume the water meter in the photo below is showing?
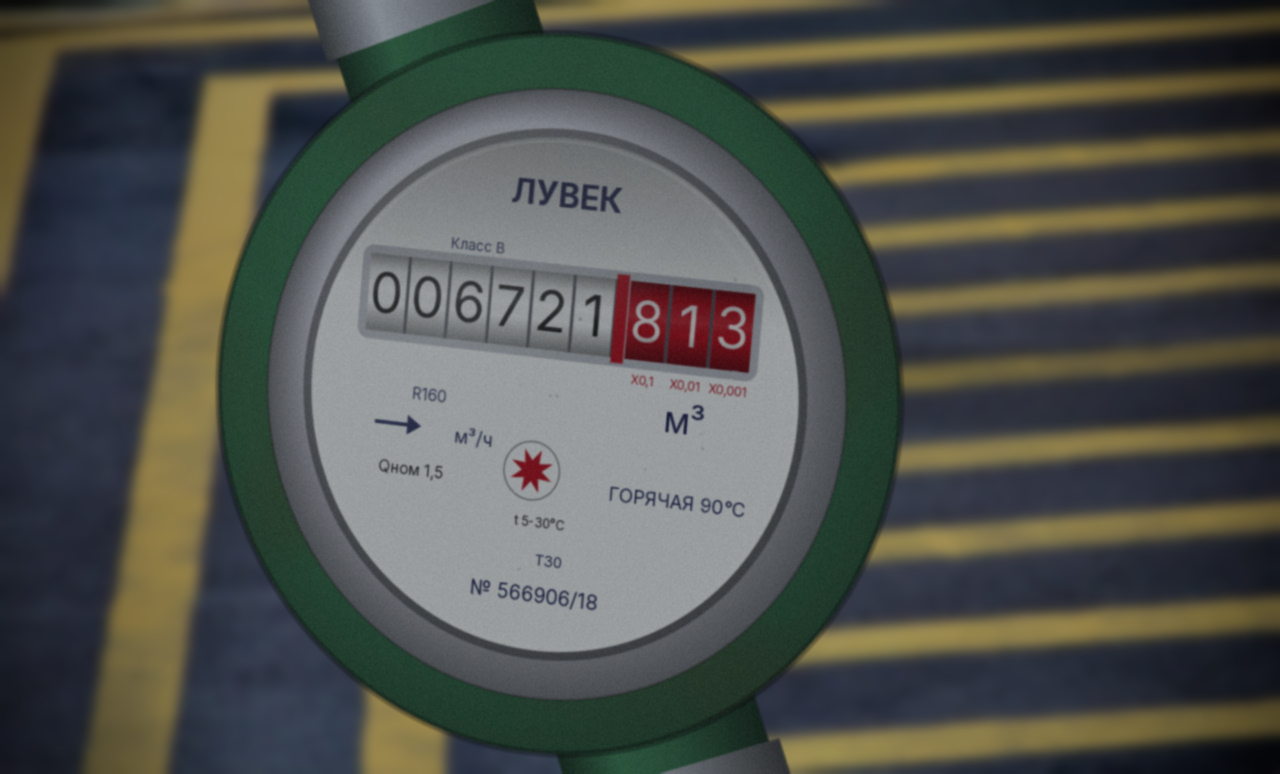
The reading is 6721.813 m³
